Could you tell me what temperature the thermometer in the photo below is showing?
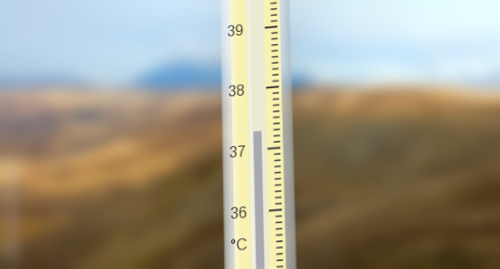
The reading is 37.3 °C
